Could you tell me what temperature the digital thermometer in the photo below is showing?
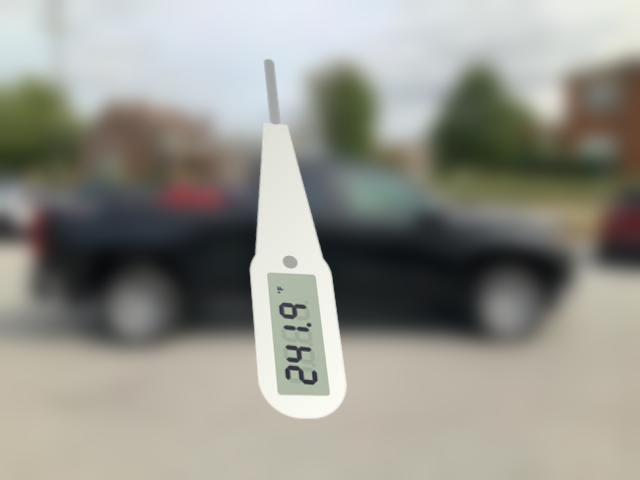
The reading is 241.9 °F
